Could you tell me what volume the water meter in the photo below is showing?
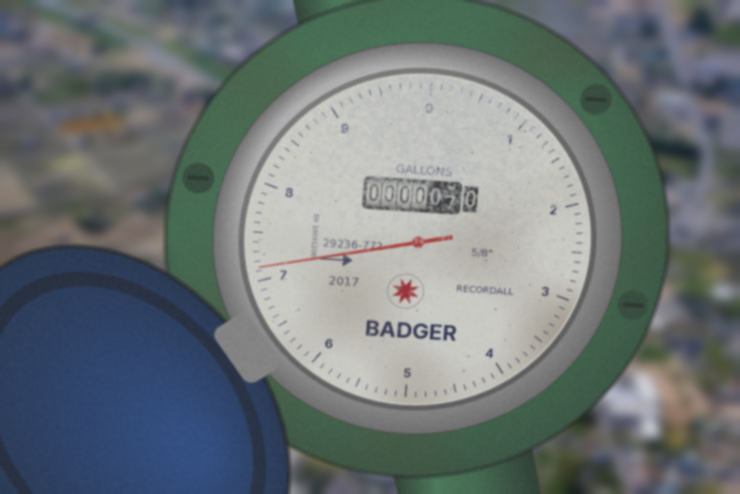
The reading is 67.1 gal
